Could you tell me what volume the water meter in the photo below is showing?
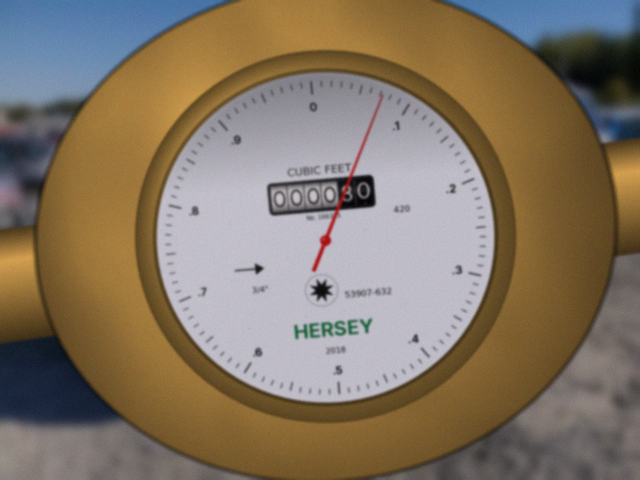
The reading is 80.07 ft³
